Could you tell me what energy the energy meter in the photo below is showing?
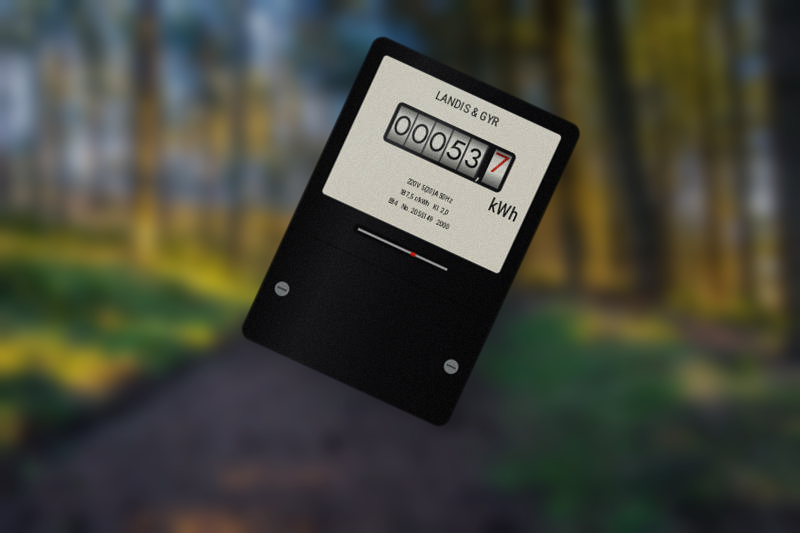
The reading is 53.7 kWh
